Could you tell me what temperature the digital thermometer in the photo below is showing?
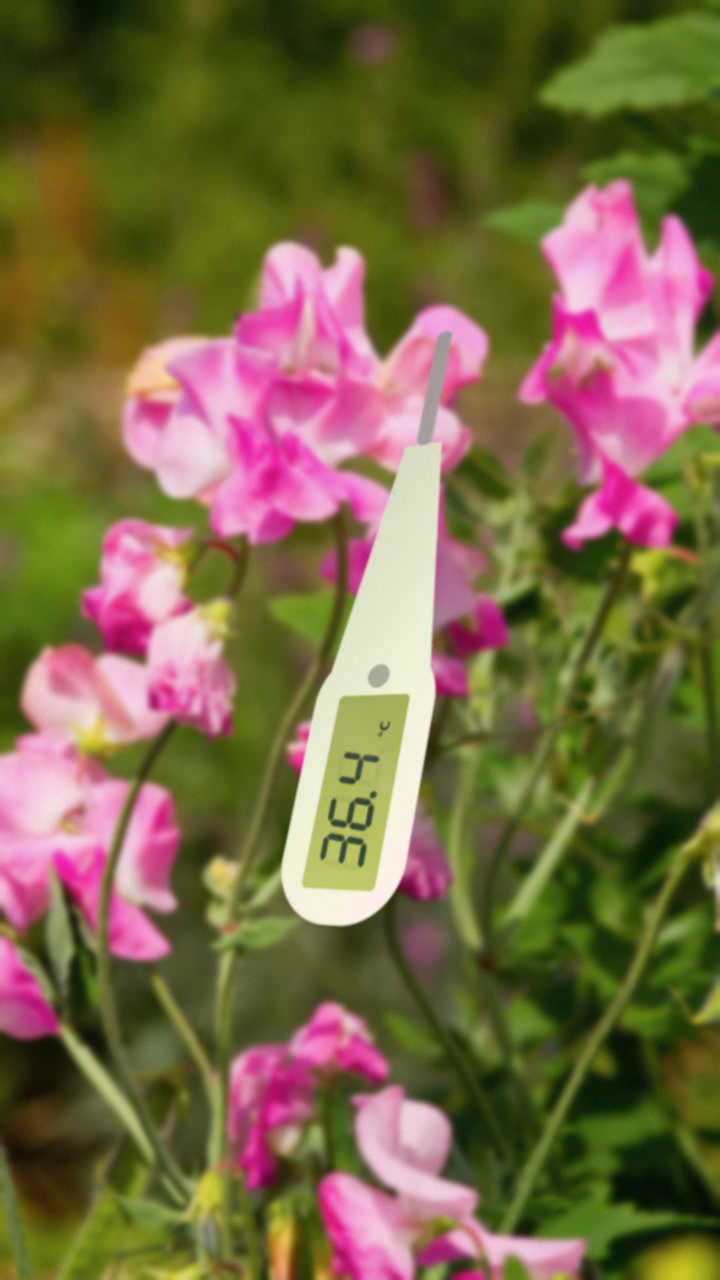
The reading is 36.4 °C
